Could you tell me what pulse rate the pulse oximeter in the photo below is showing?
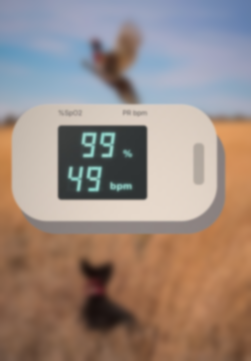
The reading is 49 bpm
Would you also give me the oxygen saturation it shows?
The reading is 99 %
